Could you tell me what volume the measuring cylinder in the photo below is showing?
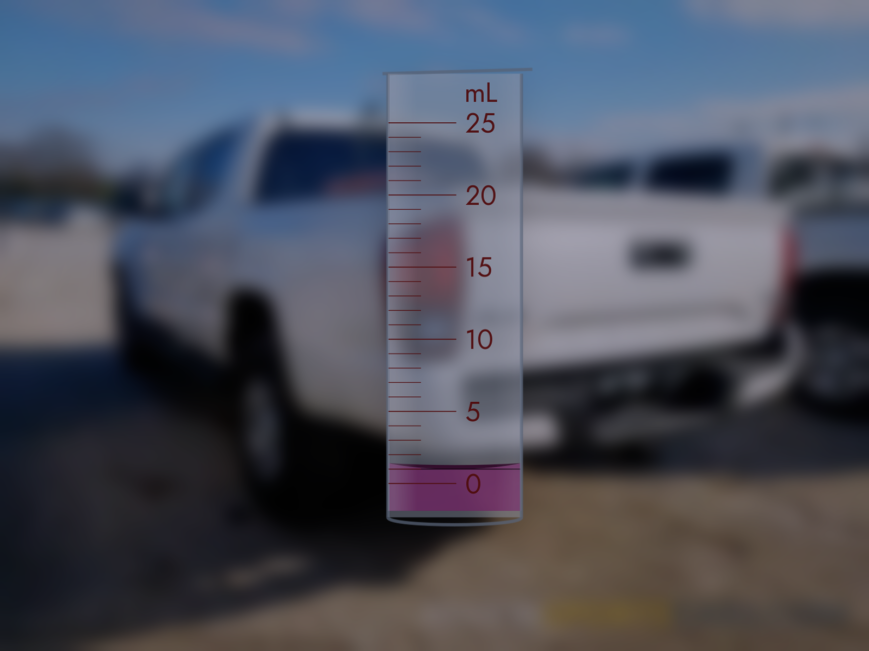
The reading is 1 mL
